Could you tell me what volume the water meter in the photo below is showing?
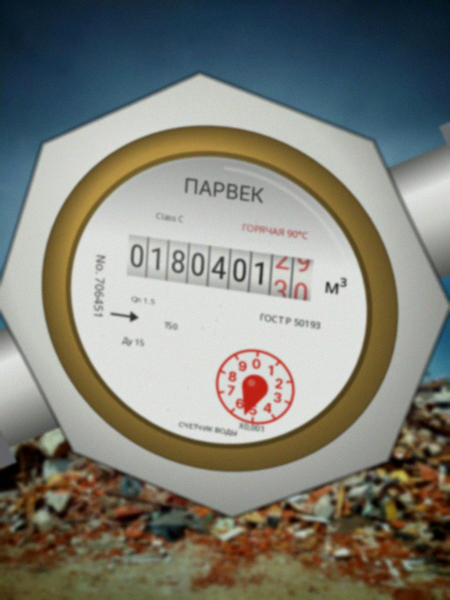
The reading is 180401.295 m³
